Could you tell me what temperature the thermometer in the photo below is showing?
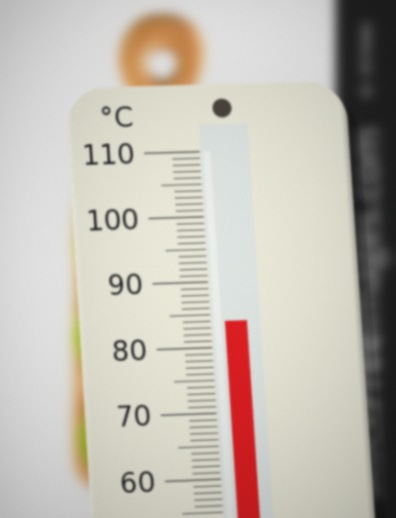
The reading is 84 °C
